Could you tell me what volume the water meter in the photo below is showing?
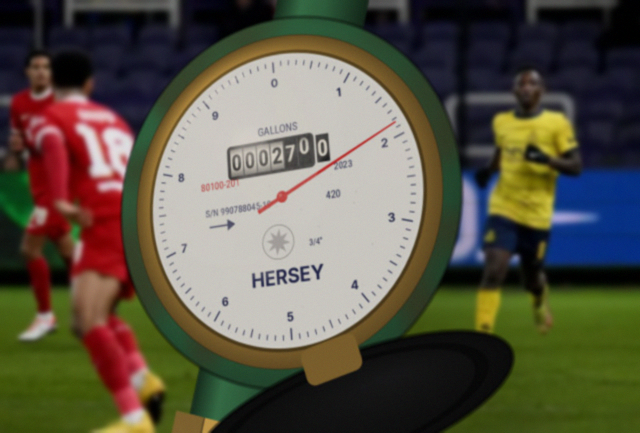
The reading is 2701.8 gal
